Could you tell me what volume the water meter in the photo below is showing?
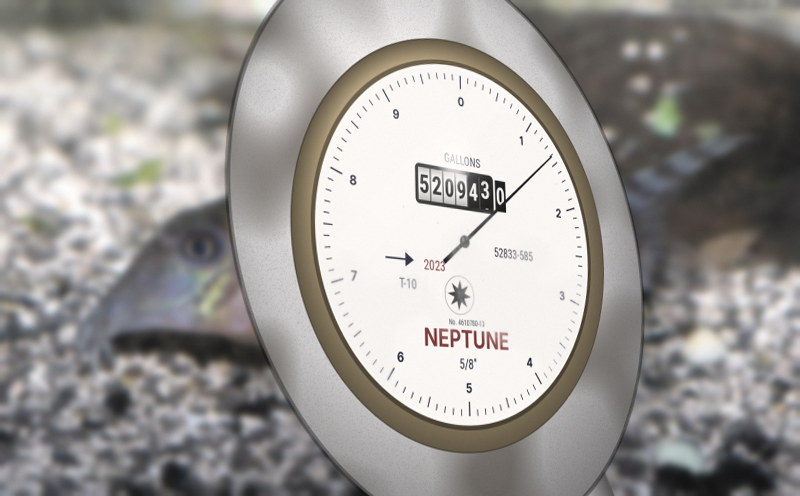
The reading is 5209431.4 gal
